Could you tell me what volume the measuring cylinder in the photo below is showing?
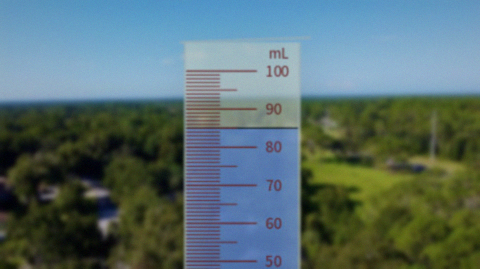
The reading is 85 mL
